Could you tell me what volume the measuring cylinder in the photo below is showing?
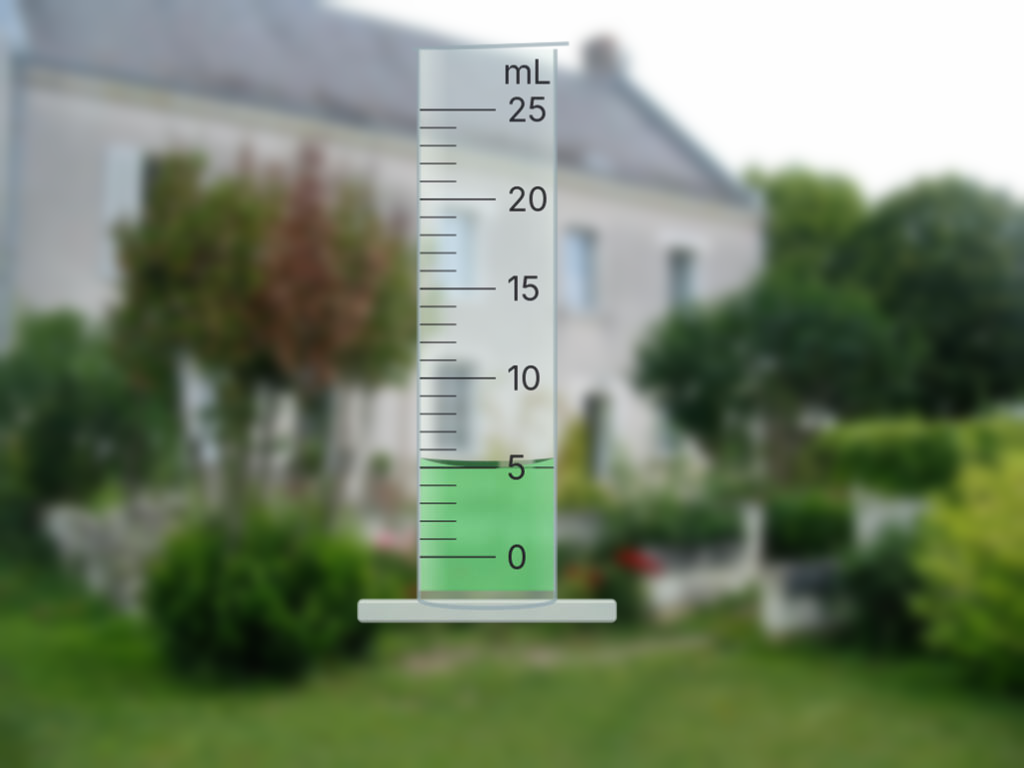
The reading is 5 mL
